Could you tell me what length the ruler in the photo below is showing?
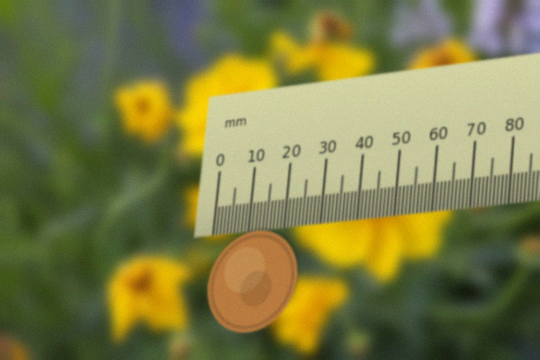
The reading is 25 mm
